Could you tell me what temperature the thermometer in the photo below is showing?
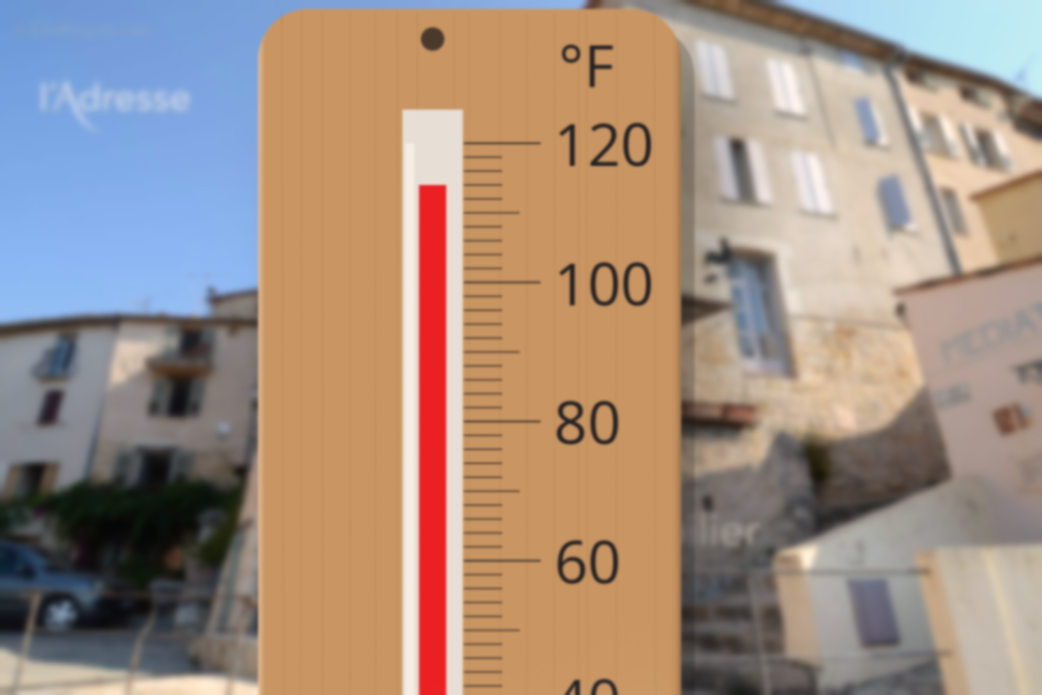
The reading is 114 °F
